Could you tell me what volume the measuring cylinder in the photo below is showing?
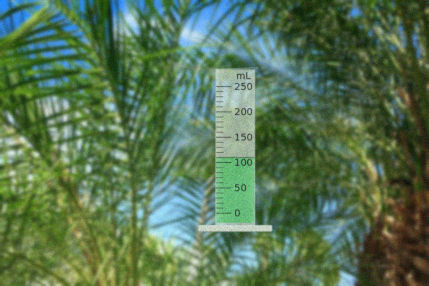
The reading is 110 mL
